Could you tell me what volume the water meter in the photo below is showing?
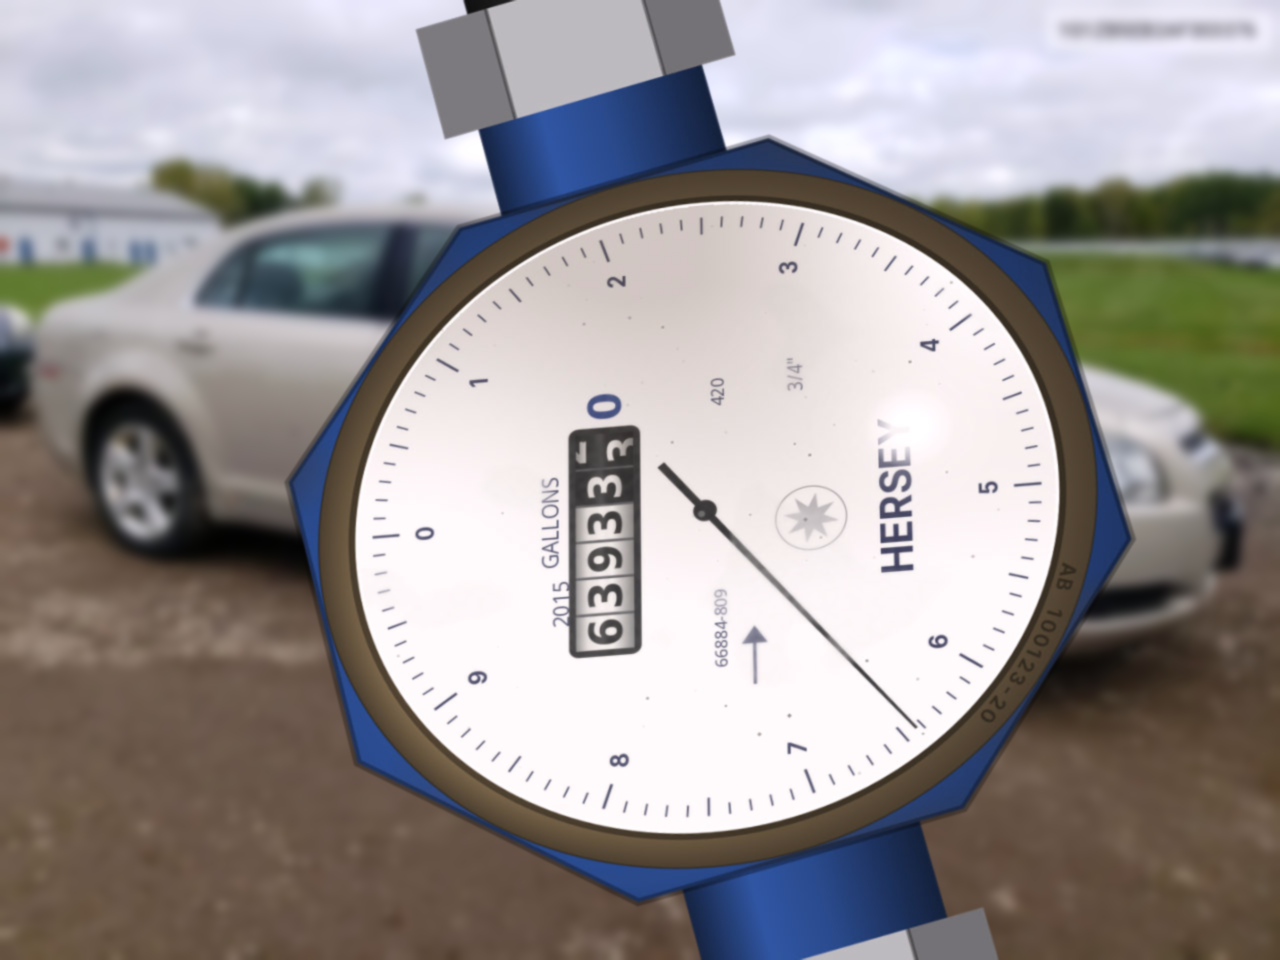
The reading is 6393326.4 gal
